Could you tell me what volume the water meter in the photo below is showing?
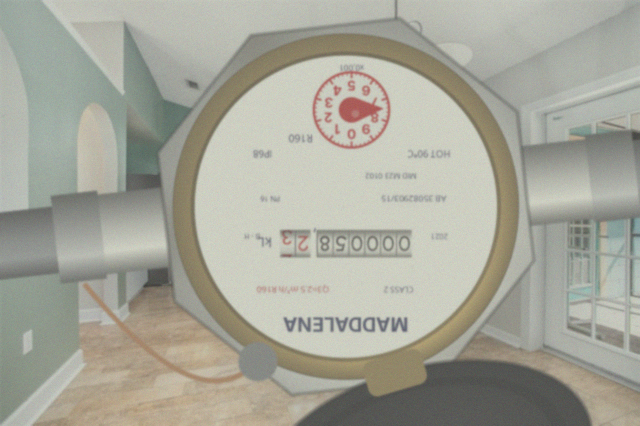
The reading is 58.227 kL
